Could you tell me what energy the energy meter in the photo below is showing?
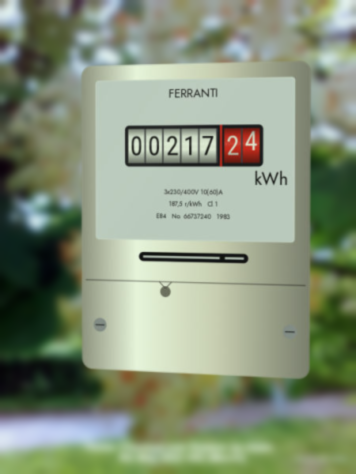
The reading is 217.24 kWh
